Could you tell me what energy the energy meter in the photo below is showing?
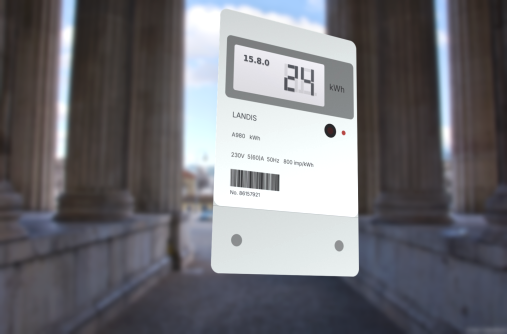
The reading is 24 kWh
